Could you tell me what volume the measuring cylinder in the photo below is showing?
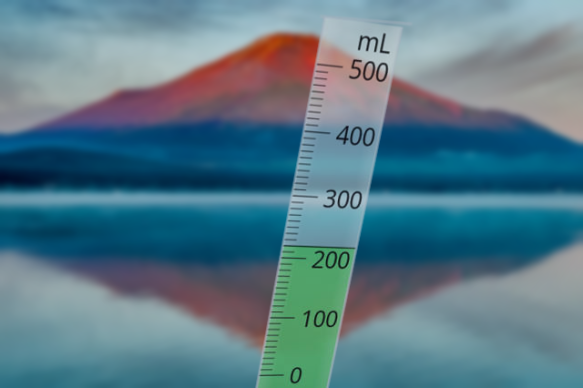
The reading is 220 mL
